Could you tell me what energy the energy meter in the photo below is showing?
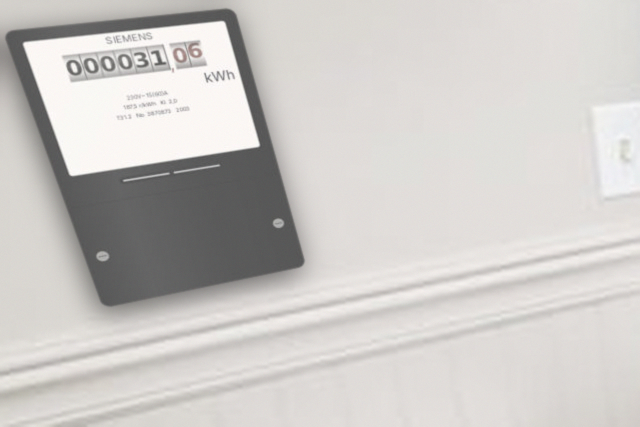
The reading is 31.06 kWh
